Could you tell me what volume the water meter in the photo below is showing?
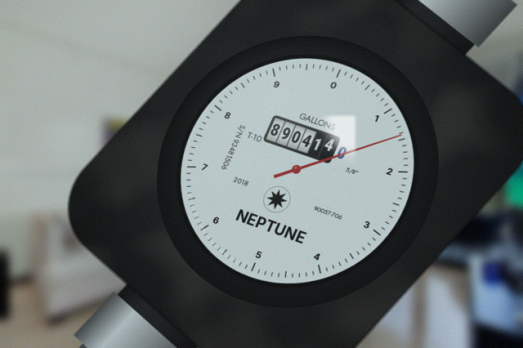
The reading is 8904141.4 gal
